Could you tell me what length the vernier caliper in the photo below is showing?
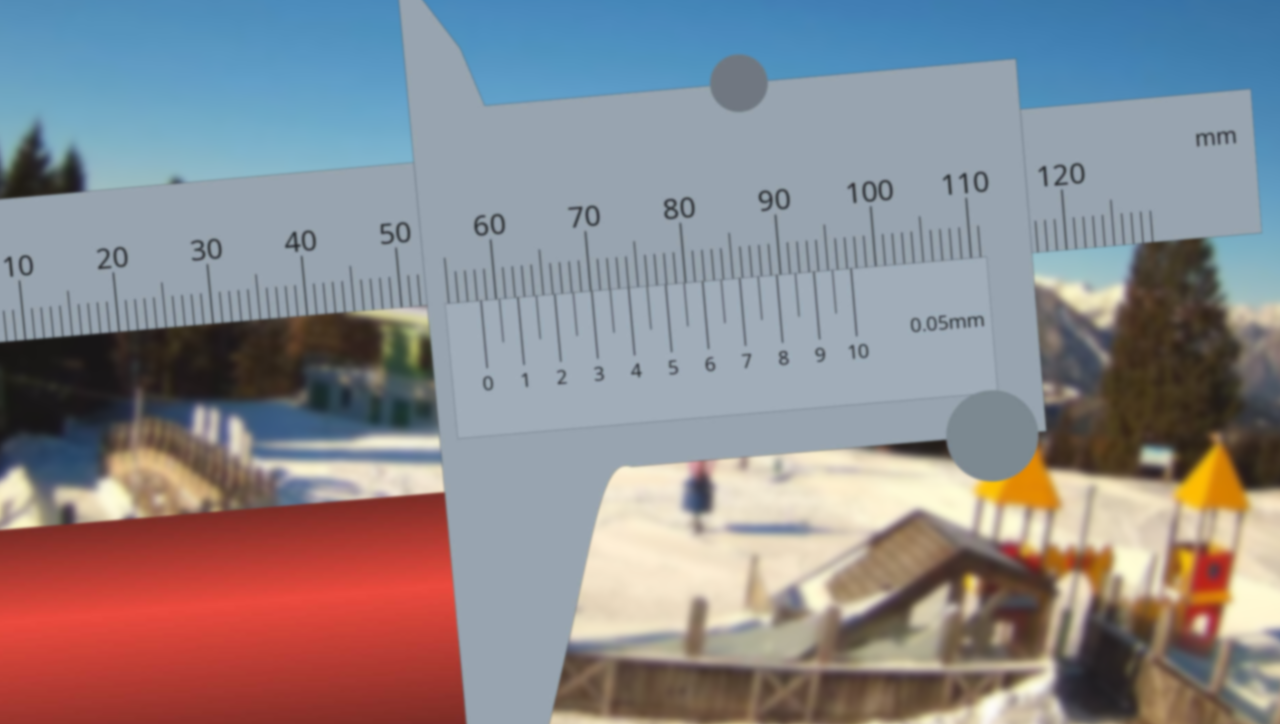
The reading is 58.4 mm
